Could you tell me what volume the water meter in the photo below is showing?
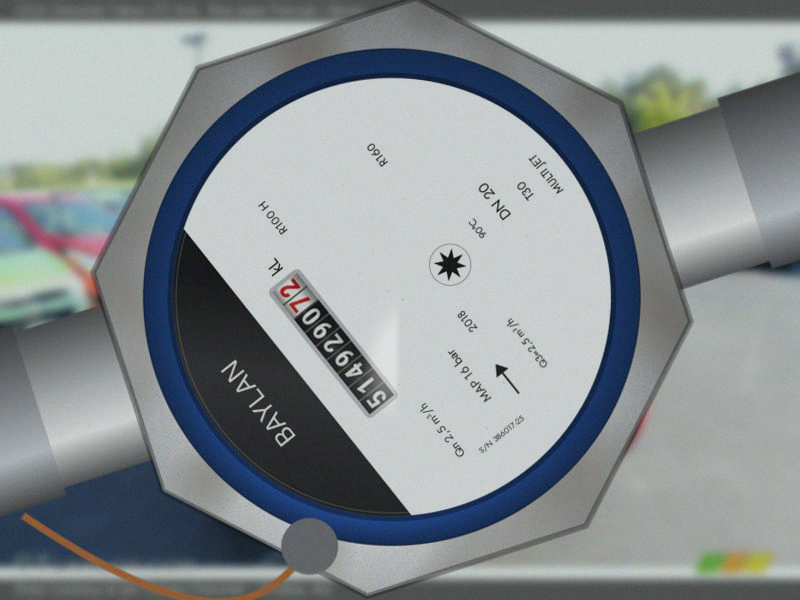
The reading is 5149290.72 kL
